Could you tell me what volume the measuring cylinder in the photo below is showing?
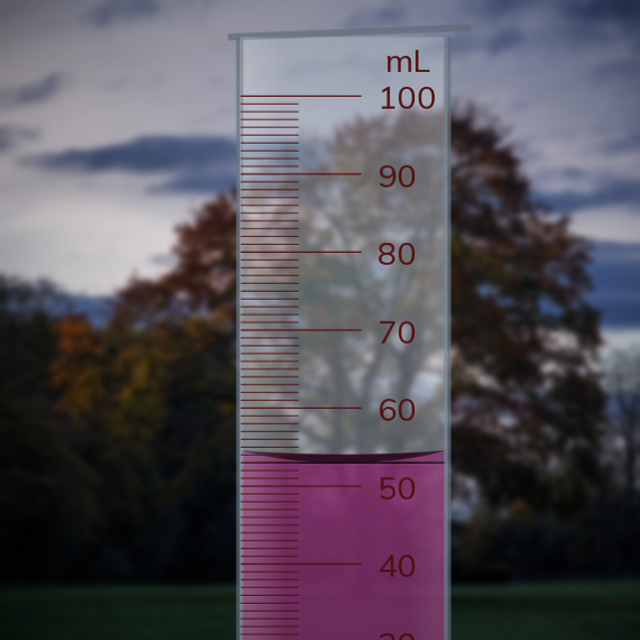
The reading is 53 mL
